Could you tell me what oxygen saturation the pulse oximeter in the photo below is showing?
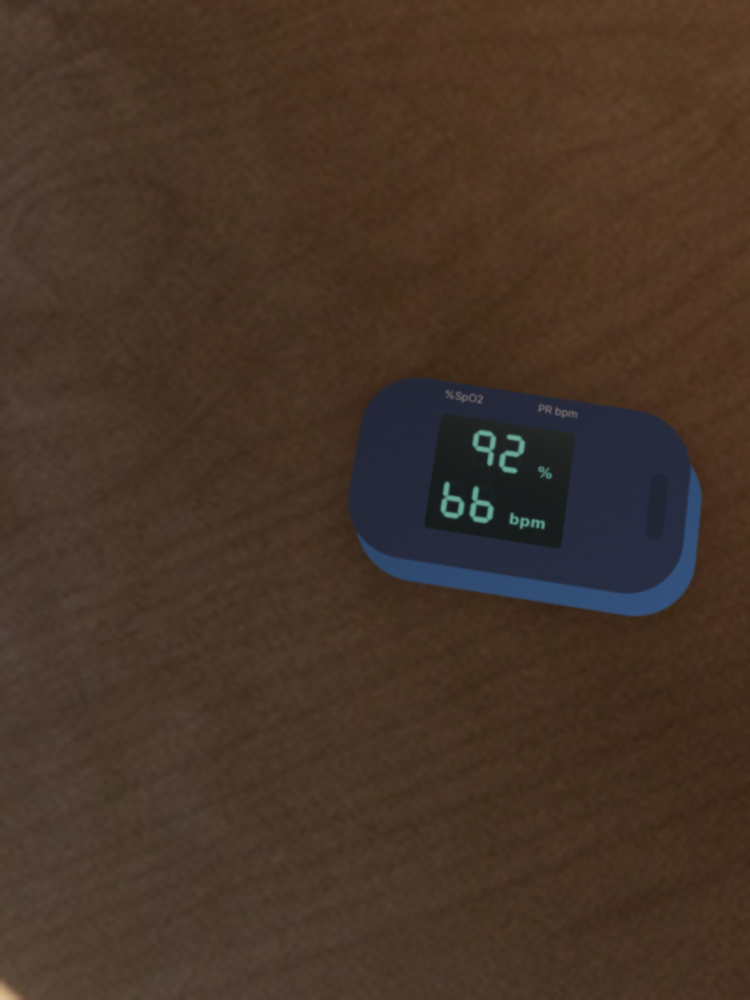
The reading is 92 %
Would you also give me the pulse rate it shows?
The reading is 66 bpm
